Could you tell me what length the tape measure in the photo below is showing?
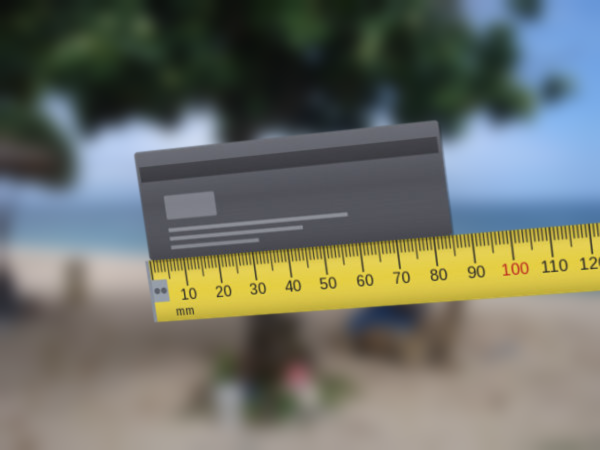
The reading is 85 mm
